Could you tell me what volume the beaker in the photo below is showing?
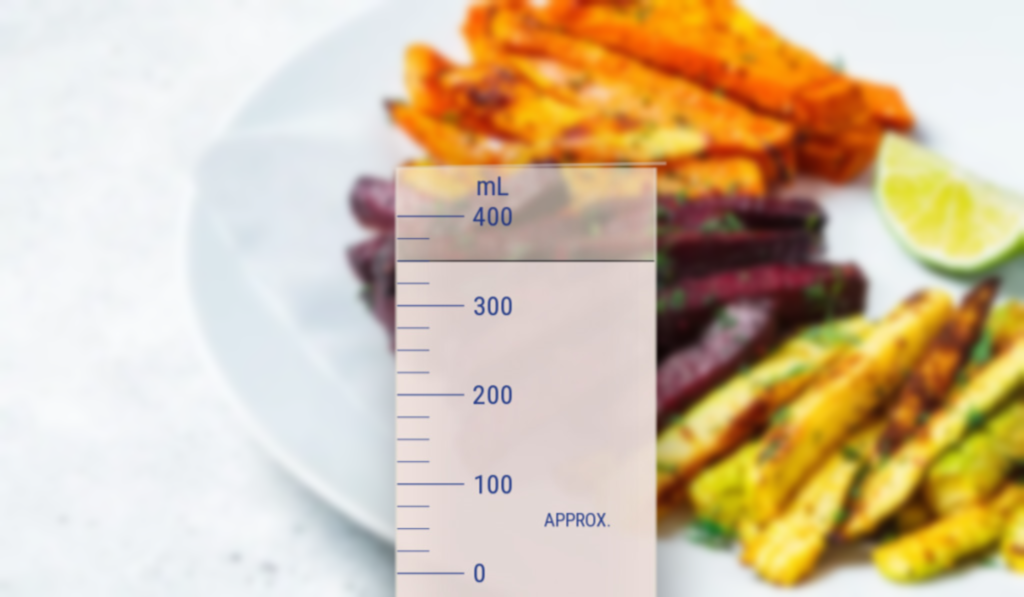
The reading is 350 mL
